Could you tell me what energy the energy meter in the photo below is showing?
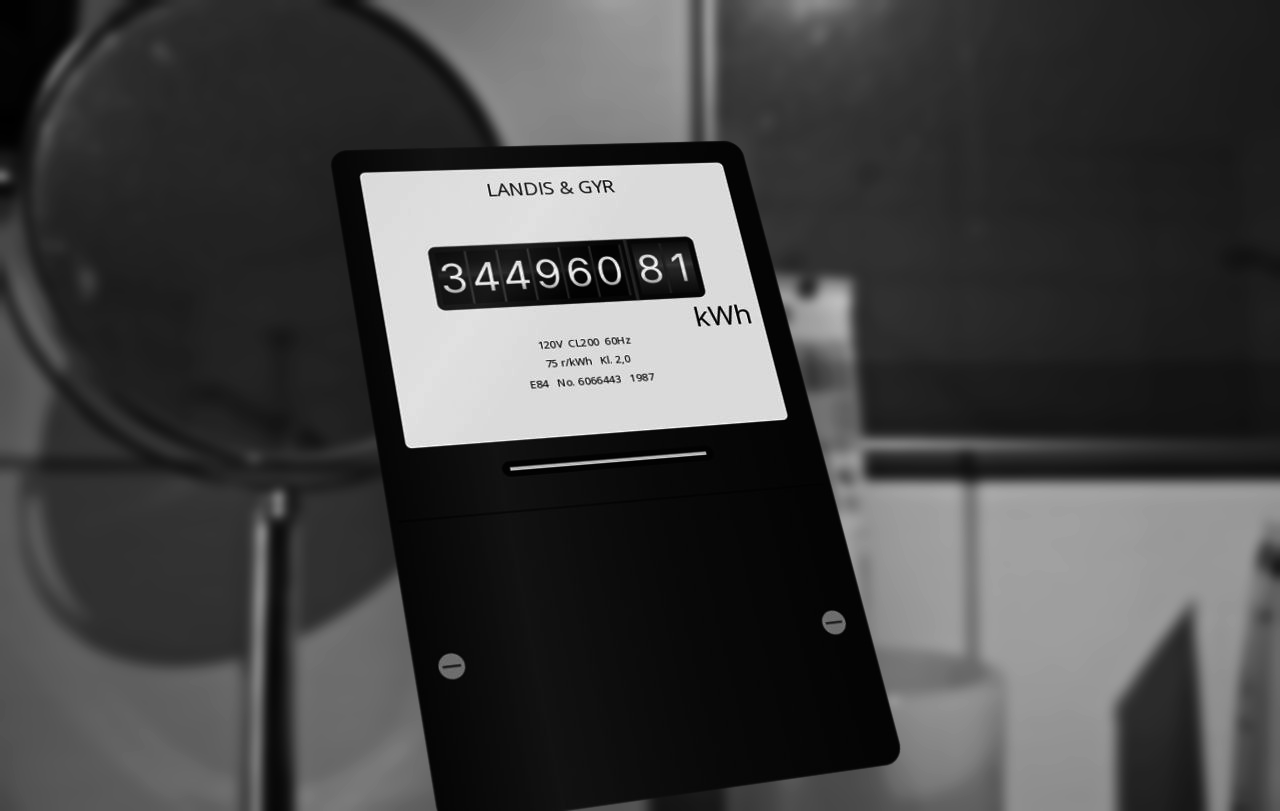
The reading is 344960.81 kWh
